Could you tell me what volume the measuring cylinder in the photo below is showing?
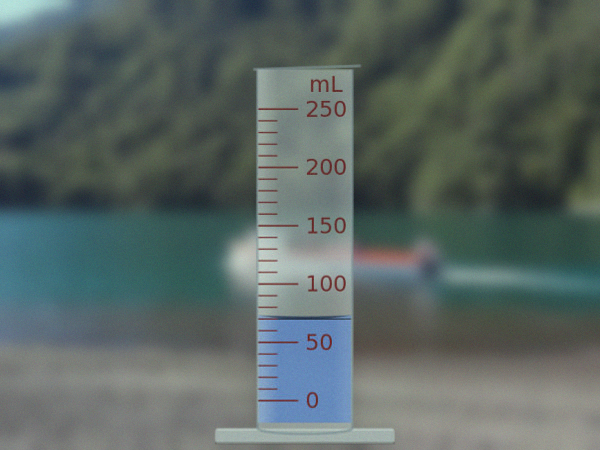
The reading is 70 mL
